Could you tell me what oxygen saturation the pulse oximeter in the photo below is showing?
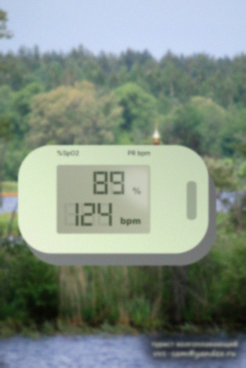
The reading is 89 %
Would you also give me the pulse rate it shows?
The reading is 124 bpm
